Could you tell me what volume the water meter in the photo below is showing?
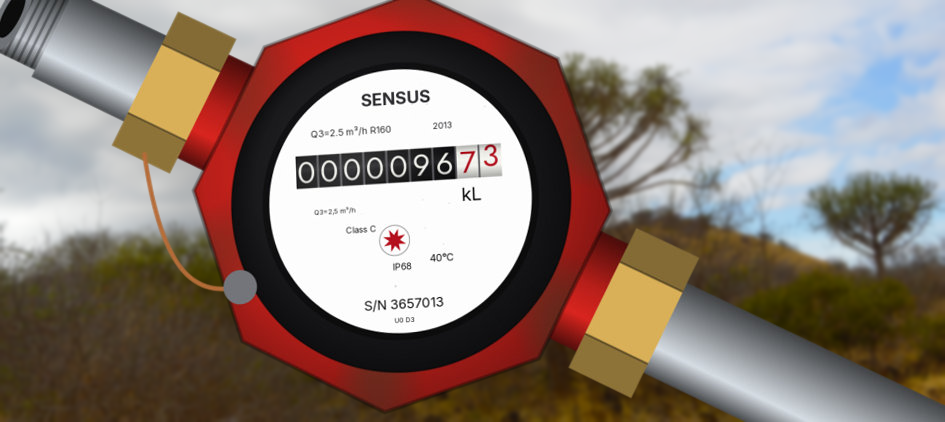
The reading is 96.73 kL
